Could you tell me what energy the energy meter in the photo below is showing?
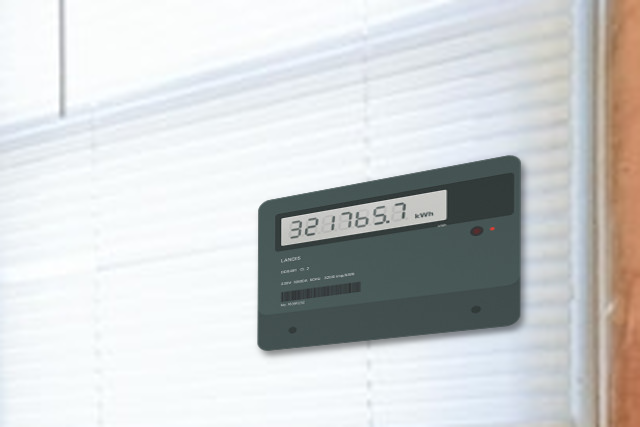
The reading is 321765.7 kWh
